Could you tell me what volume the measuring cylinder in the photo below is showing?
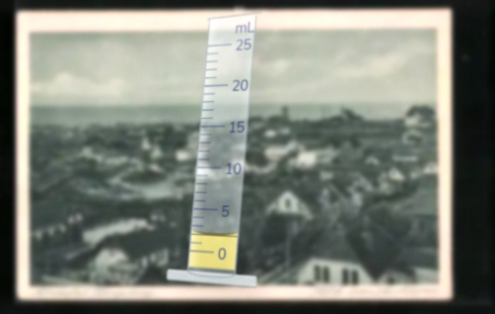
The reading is 2 mL
